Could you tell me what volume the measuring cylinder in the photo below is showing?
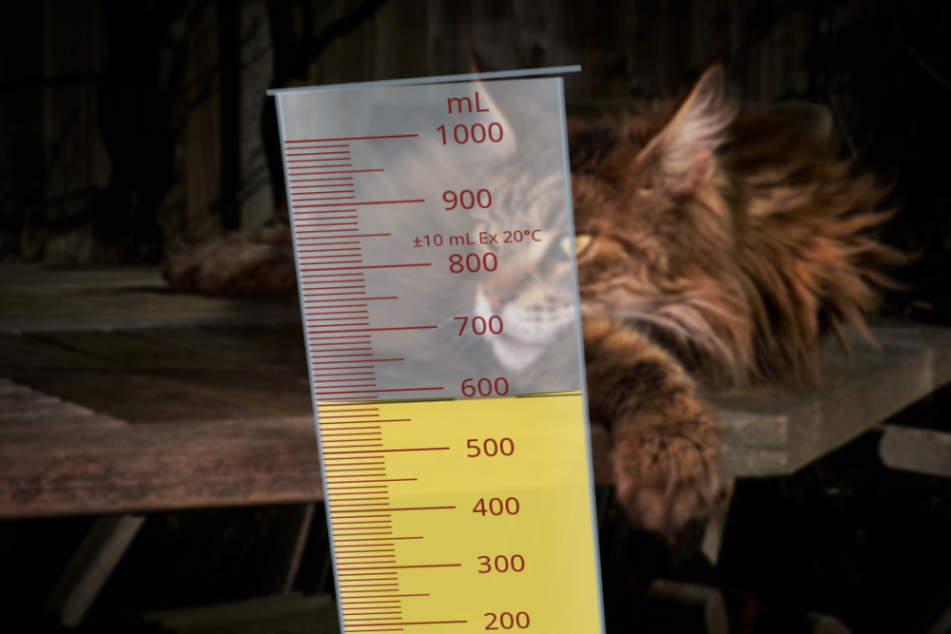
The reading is 580 mL
